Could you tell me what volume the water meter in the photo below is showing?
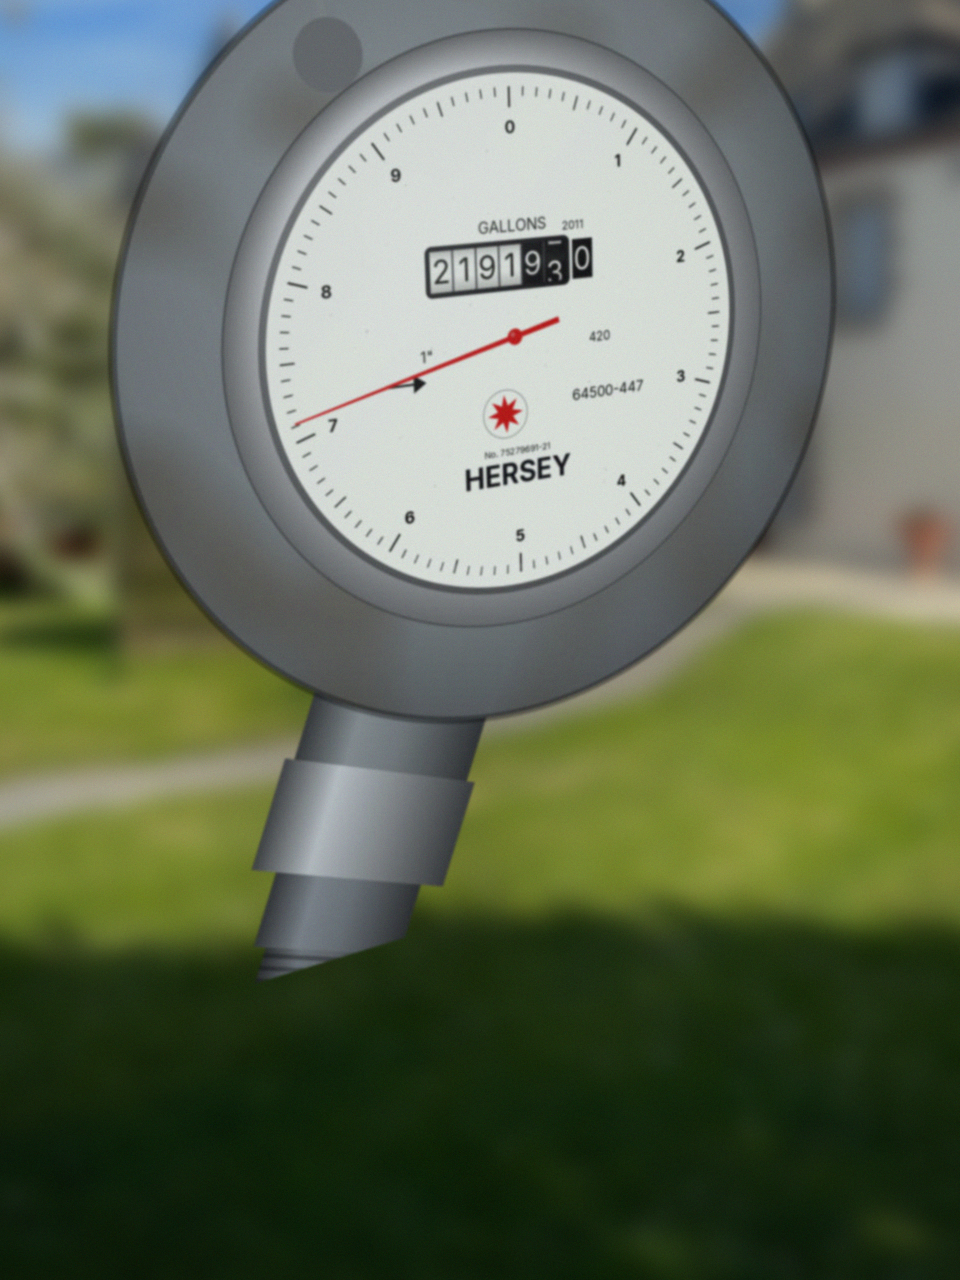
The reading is 2191927.1 gal
